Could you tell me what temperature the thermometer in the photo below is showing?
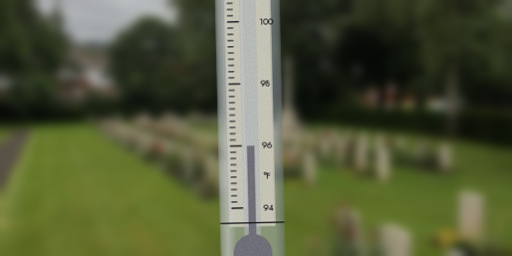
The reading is 96 °F
